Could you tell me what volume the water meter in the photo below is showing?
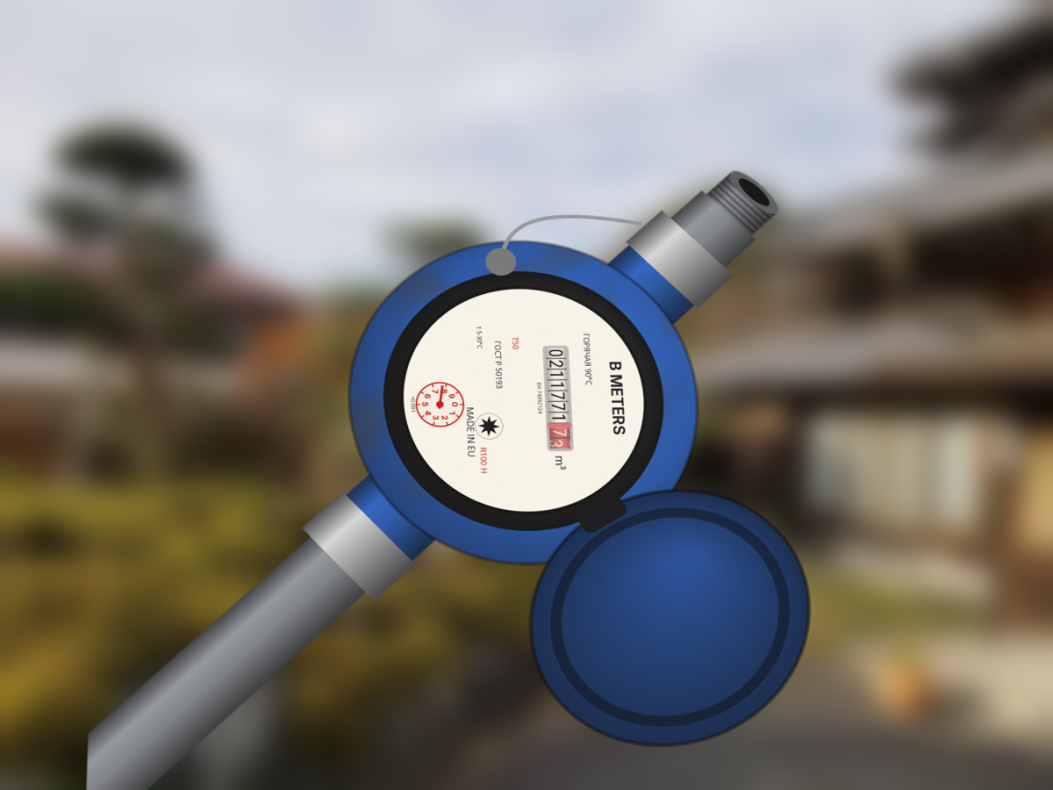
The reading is 211771.727 m³
